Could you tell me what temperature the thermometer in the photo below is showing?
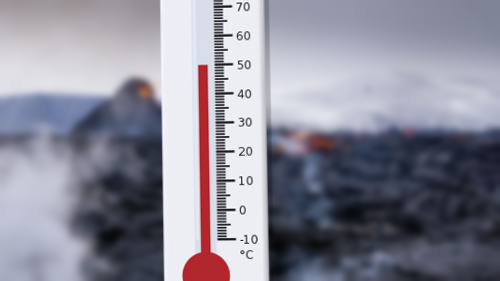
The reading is 50 °C
